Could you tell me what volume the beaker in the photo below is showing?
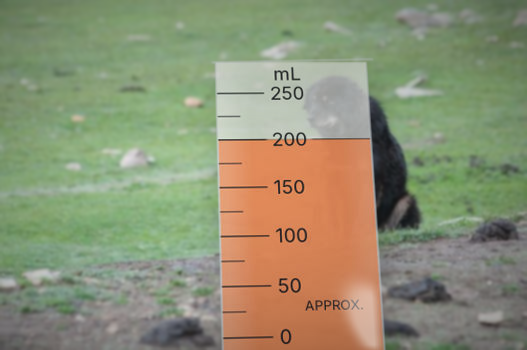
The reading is 200 mL
